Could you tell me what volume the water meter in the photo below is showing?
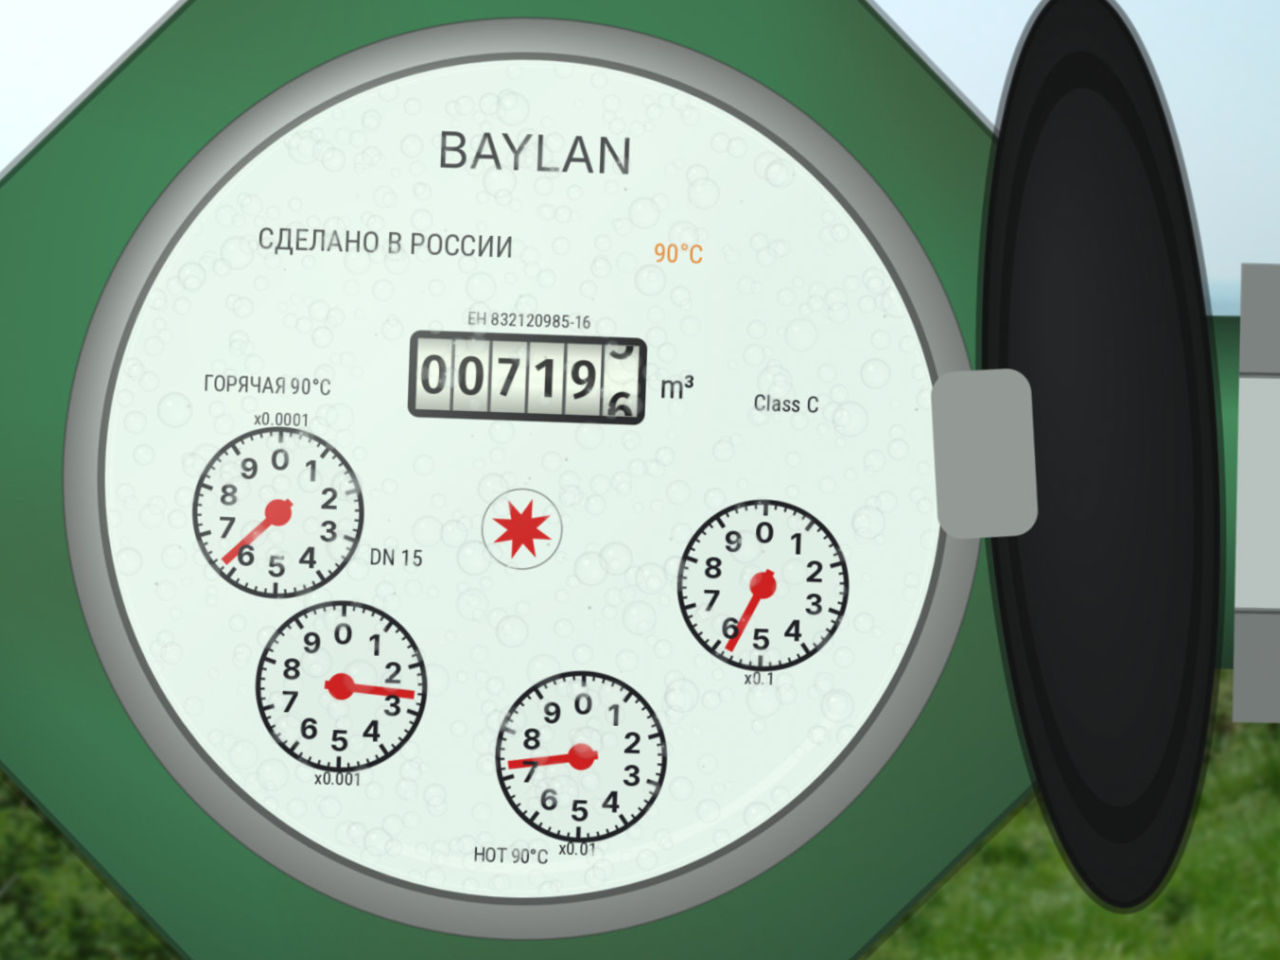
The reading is 7195.5726 m³
